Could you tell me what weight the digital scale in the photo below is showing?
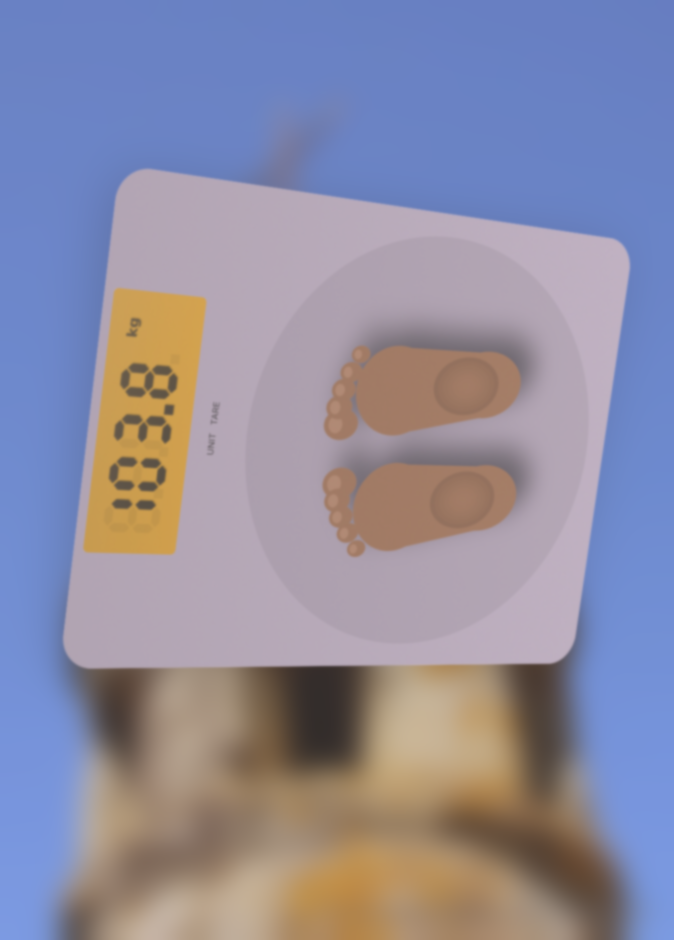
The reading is 103.8 kg
